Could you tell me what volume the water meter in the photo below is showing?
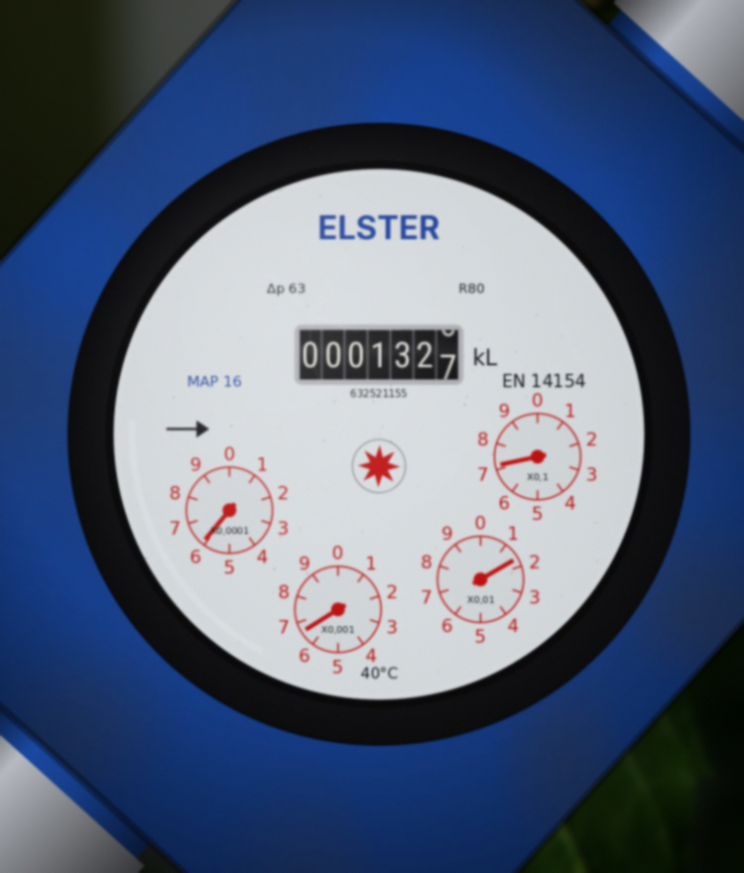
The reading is 1326.7166 kL
